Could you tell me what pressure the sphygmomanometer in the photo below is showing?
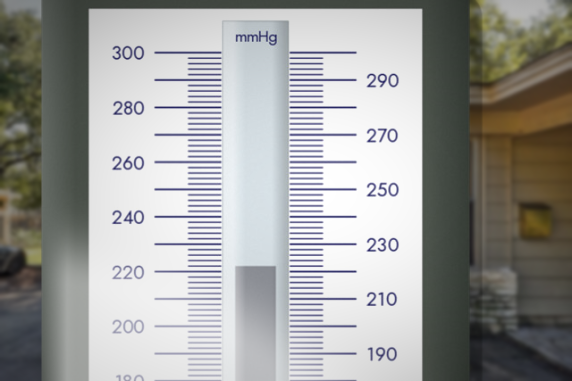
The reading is 222 mmHg
